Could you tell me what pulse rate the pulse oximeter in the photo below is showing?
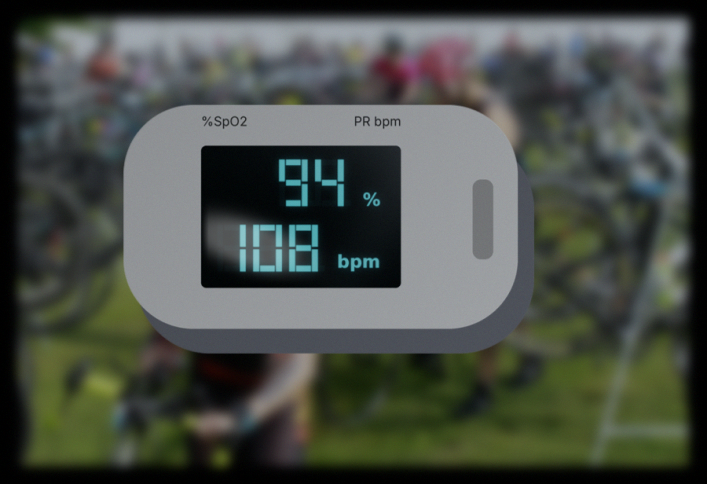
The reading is 108 bpm
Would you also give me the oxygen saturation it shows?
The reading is 94 %
